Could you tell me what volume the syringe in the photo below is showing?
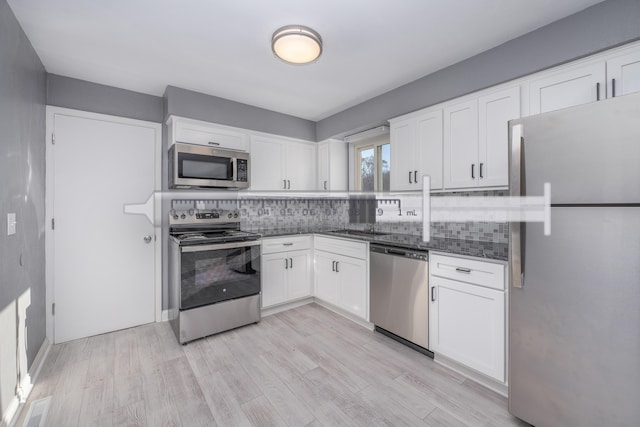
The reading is 0.78 mL
